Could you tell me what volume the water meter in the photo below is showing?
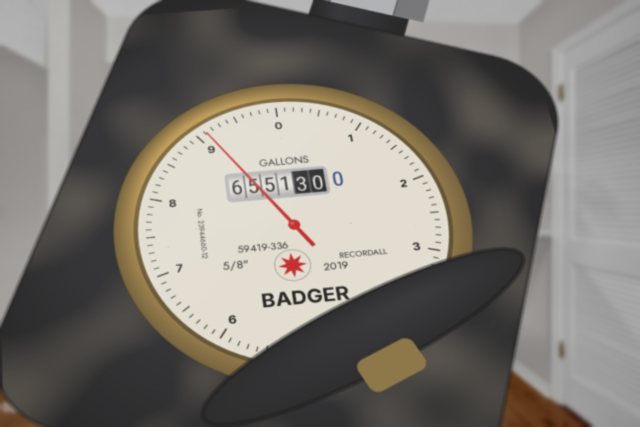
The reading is 6551299.1 gal
